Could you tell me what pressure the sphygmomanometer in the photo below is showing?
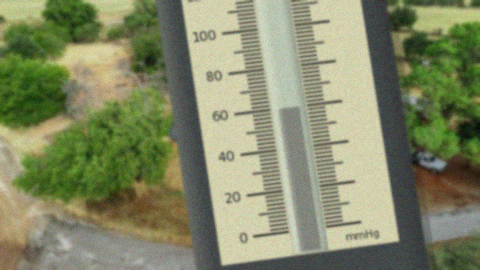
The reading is 60 mmHg
